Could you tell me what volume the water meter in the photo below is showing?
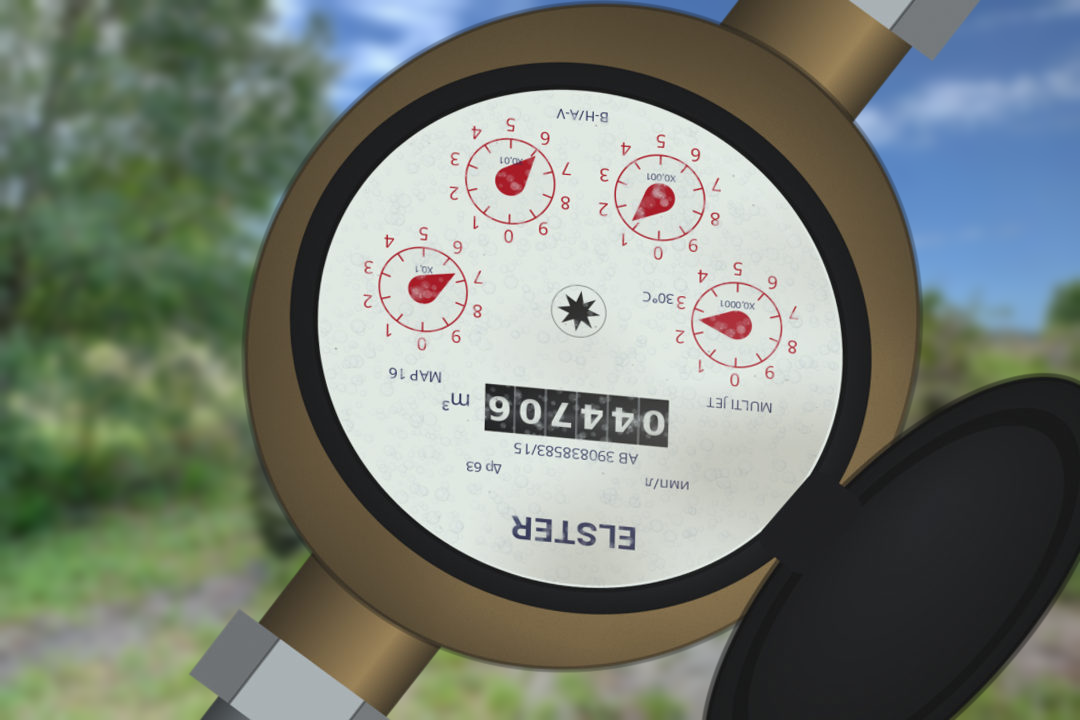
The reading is 44706.6612 m³
